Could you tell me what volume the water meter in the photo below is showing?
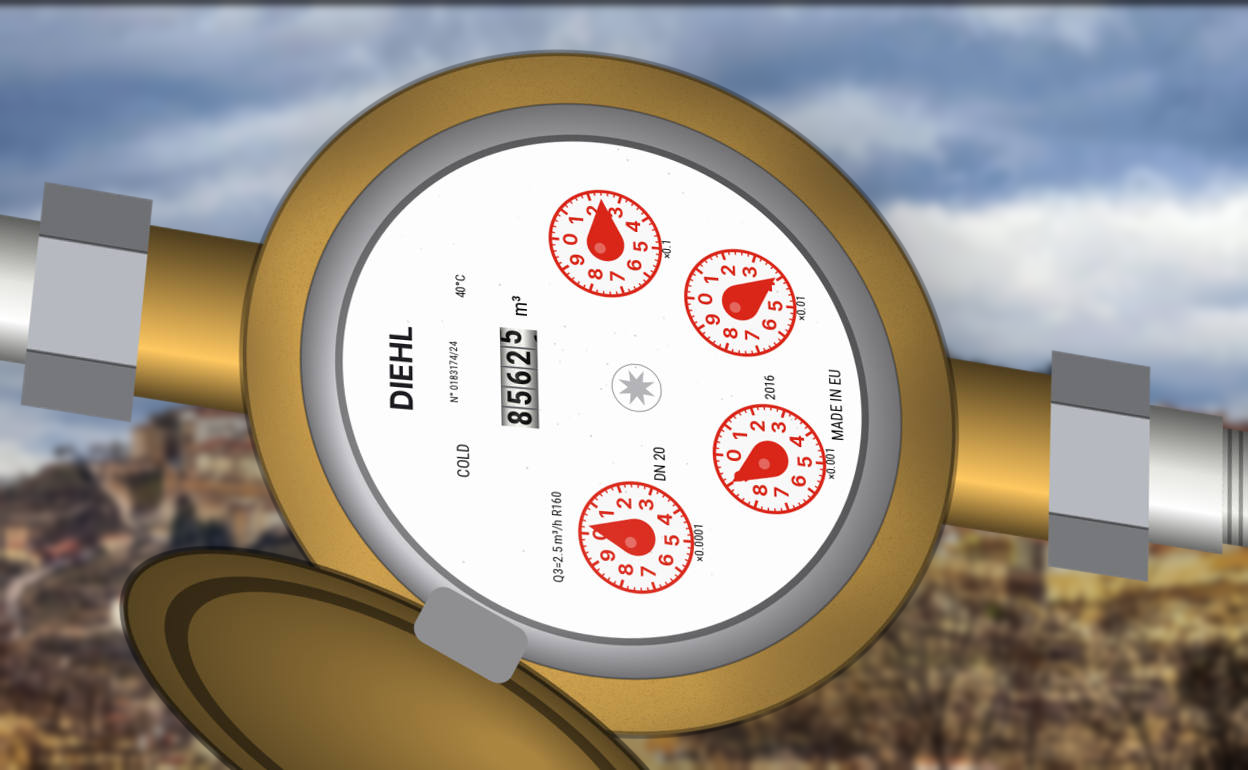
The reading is 85625.2390 m³
